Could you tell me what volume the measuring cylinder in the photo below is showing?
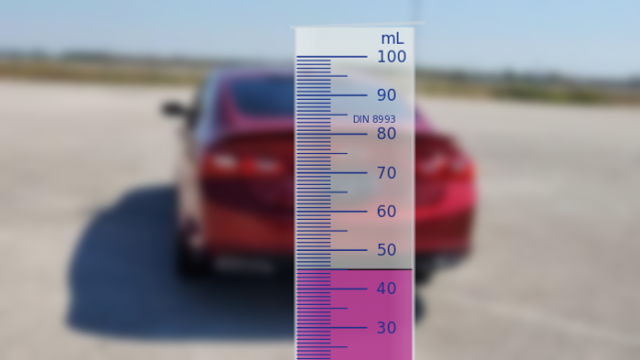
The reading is 45 mL
